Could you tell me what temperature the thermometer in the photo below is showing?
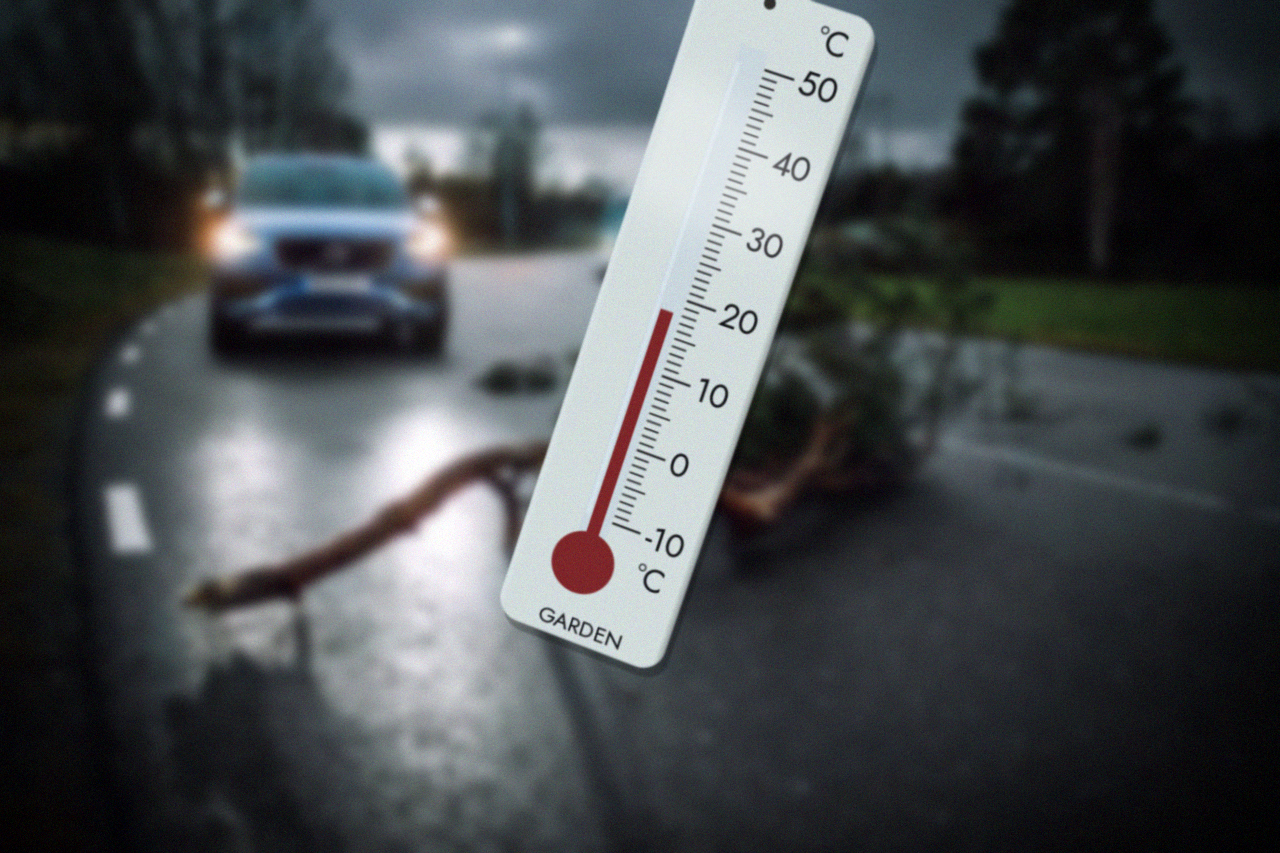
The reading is 18 °C
